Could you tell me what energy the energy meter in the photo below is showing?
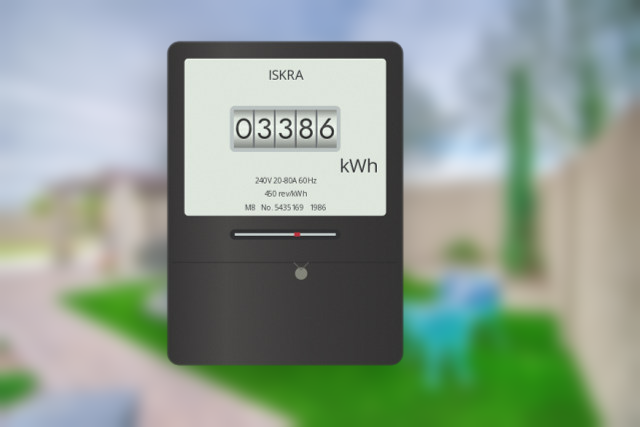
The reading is 3386 kWh
